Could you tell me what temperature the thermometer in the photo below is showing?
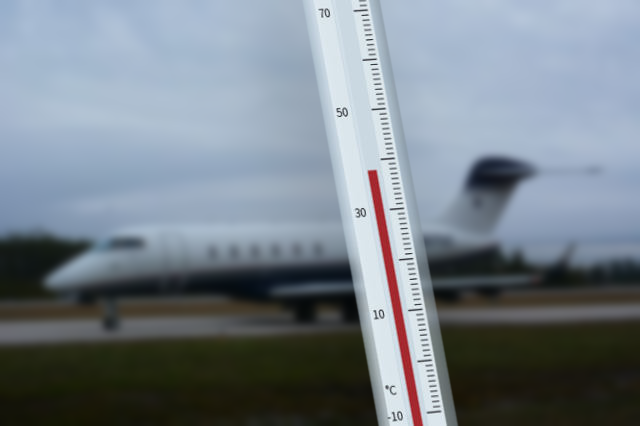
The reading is 38 °C
